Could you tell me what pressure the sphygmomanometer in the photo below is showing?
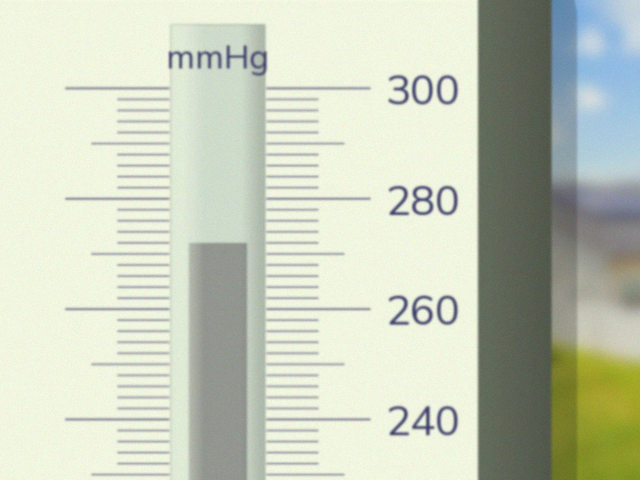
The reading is 272 mmHg
